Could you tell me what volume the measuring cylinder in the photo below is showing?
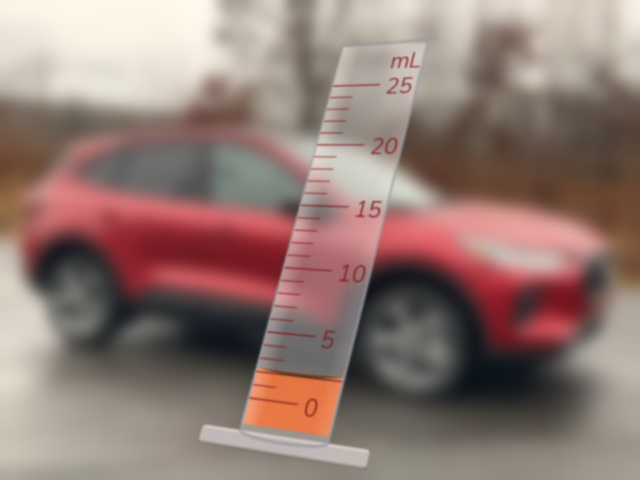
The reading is 2 mL
